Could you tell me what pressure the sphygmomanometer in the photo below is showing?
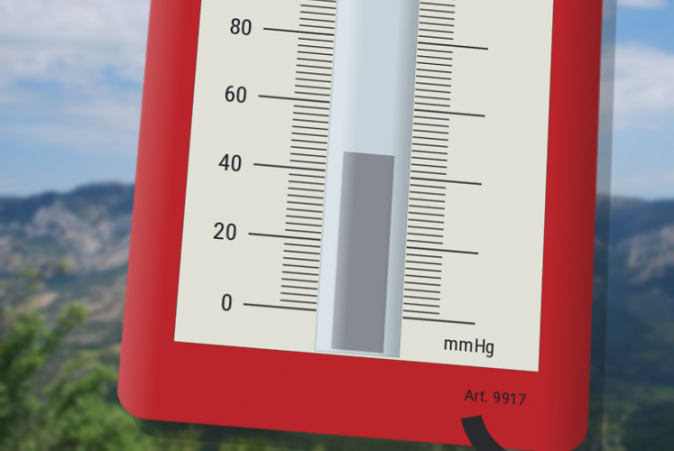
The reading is 46 mmHg
